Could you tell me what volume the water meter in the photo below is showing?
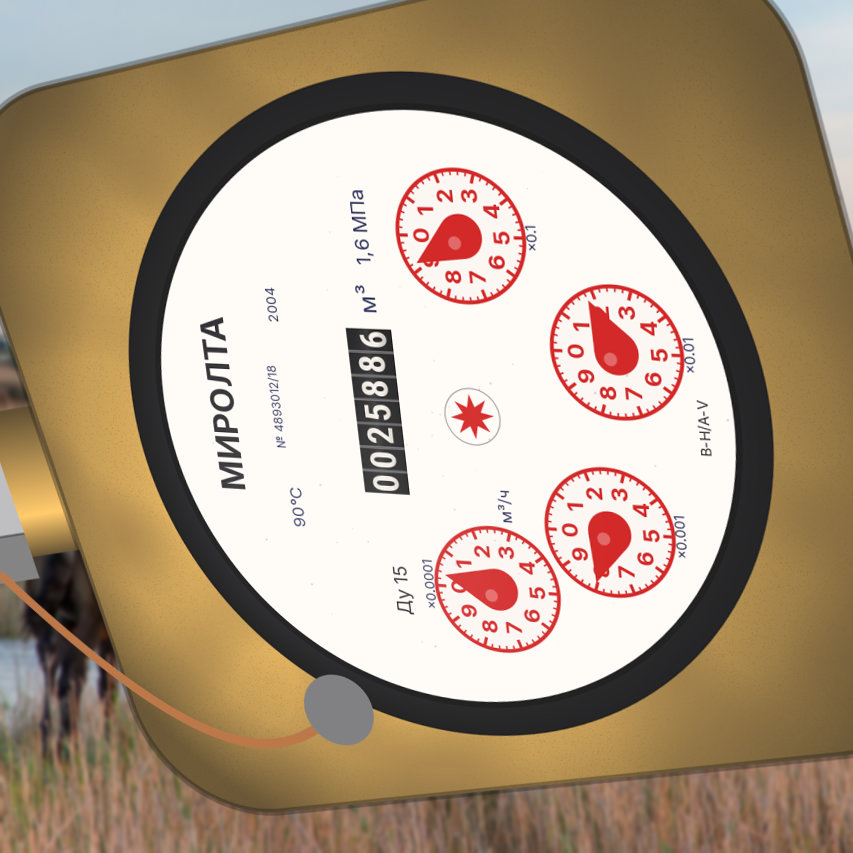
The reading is 25885.9180 m³
